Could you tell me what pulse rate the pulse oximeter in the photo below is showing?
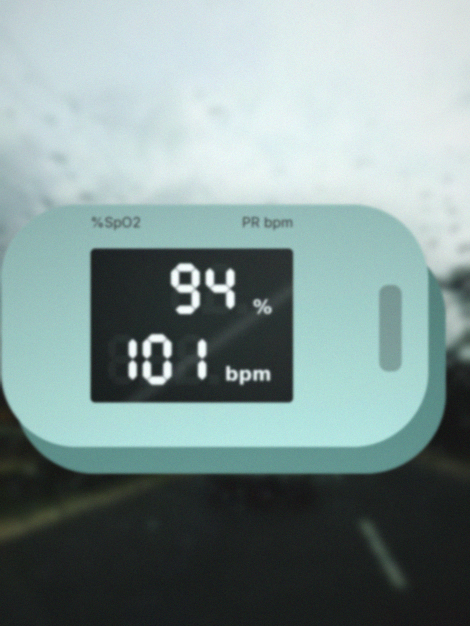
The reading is 101 bpm
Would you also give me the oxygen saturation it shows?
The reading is 94 %
